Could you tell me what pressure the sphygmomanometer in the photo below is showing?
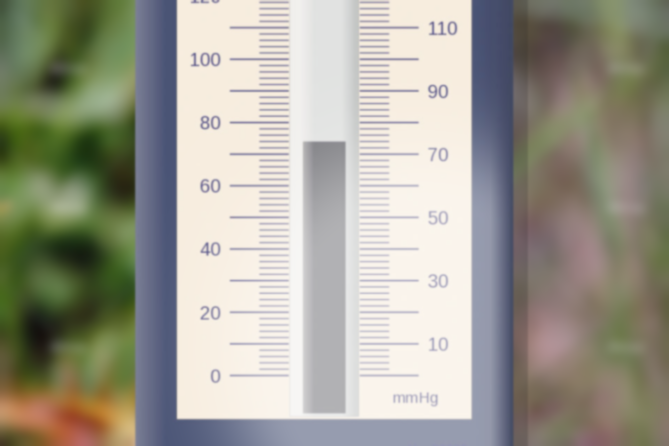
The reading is 74 mmHg
